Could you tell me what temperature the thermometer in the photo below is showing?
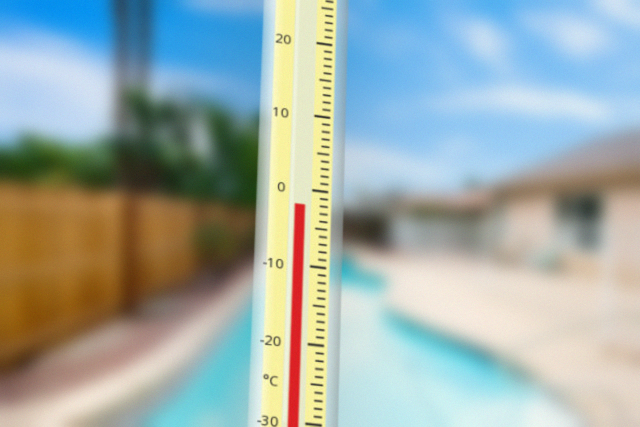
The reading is -2 °C
